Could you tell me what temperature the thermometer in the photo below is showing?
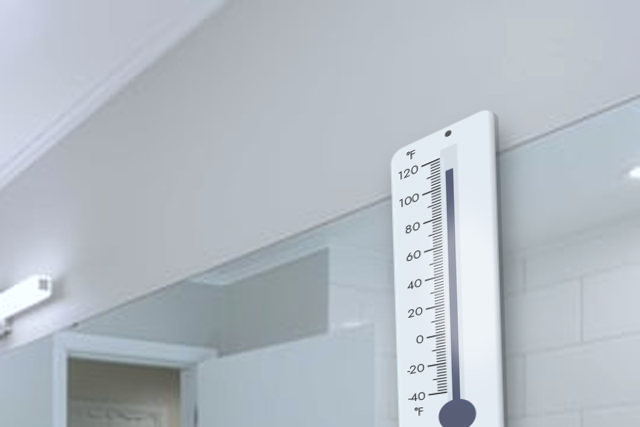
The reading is 110 °F
